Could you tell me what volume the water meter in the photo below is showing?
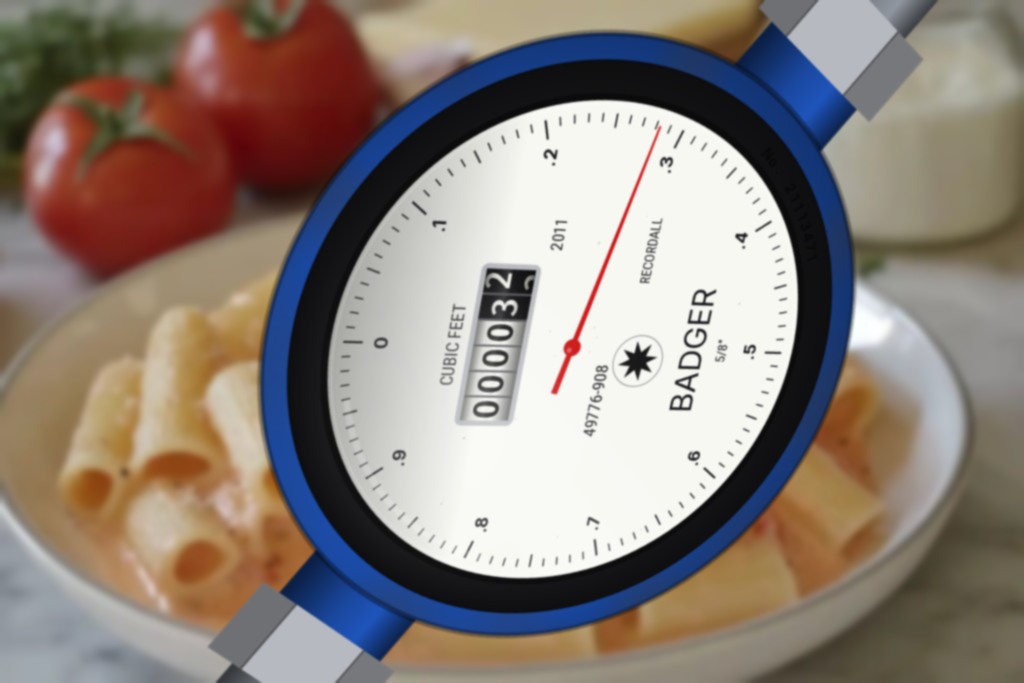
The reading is 32.28 ft³
